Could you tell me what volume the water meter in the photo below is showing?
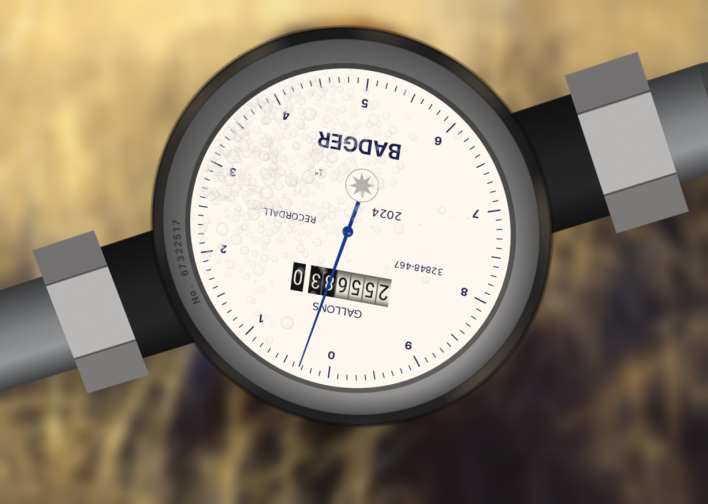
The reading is 2556830.3 gal
